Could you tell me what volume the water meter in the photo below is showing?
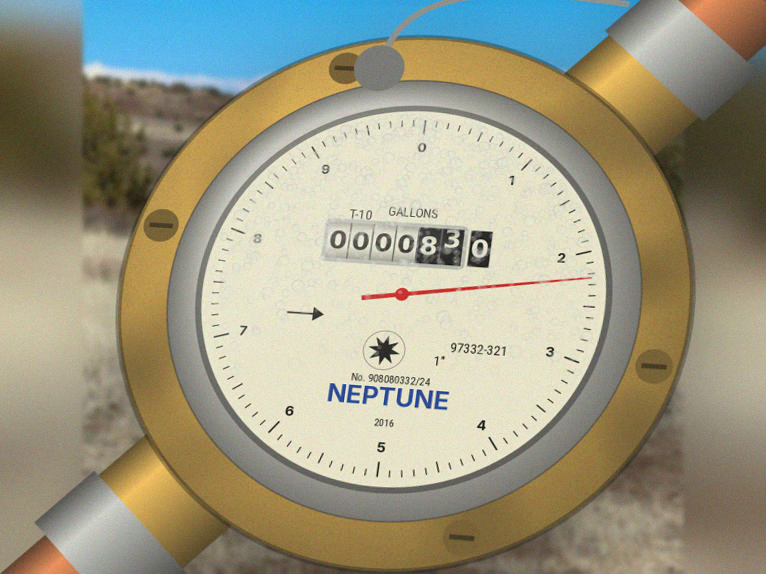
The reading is 832.2 gal
